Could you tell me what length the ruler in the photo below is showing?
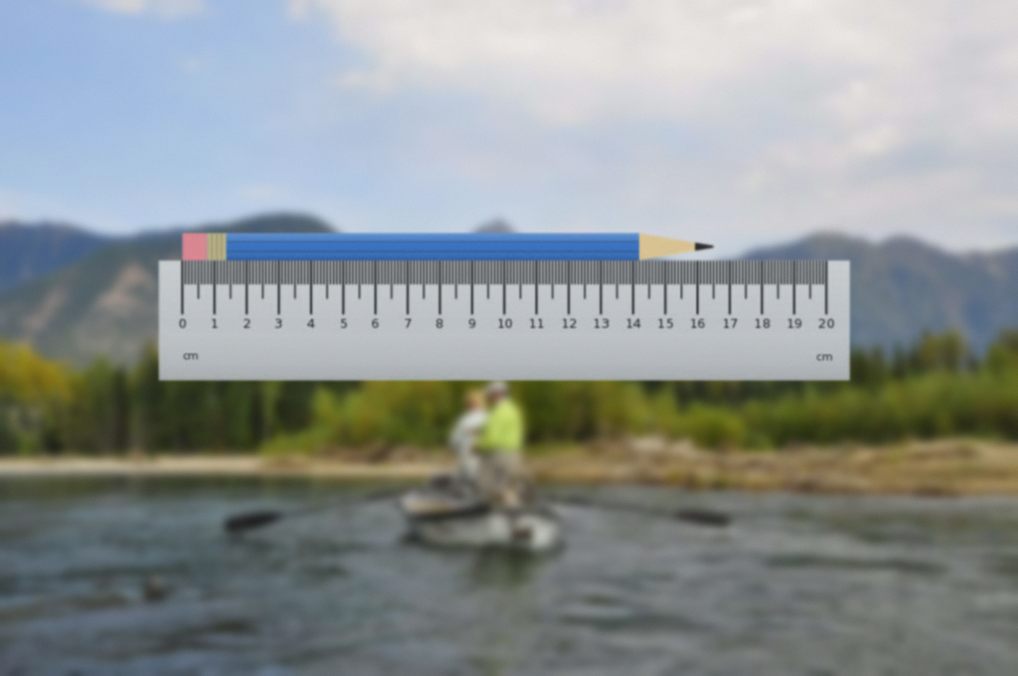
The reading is 16.5 cm
